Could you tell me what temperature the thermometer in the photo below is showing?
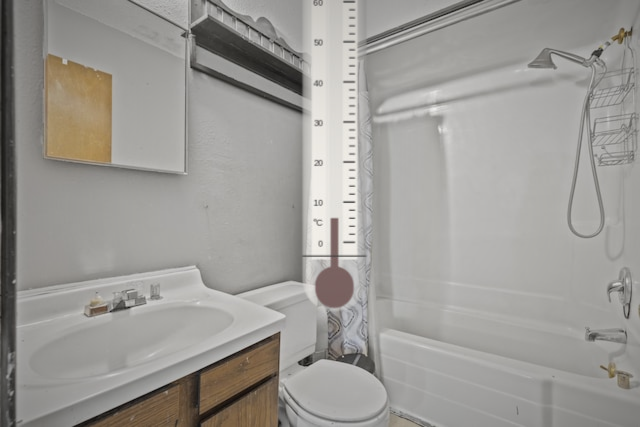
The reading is 6 °C
